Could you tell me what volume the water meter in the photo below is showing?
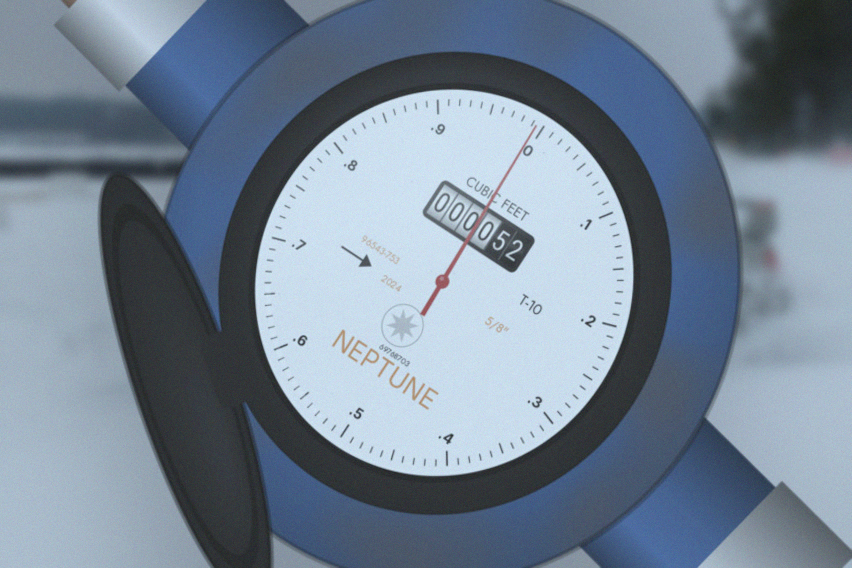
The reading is 51.99 ft³
